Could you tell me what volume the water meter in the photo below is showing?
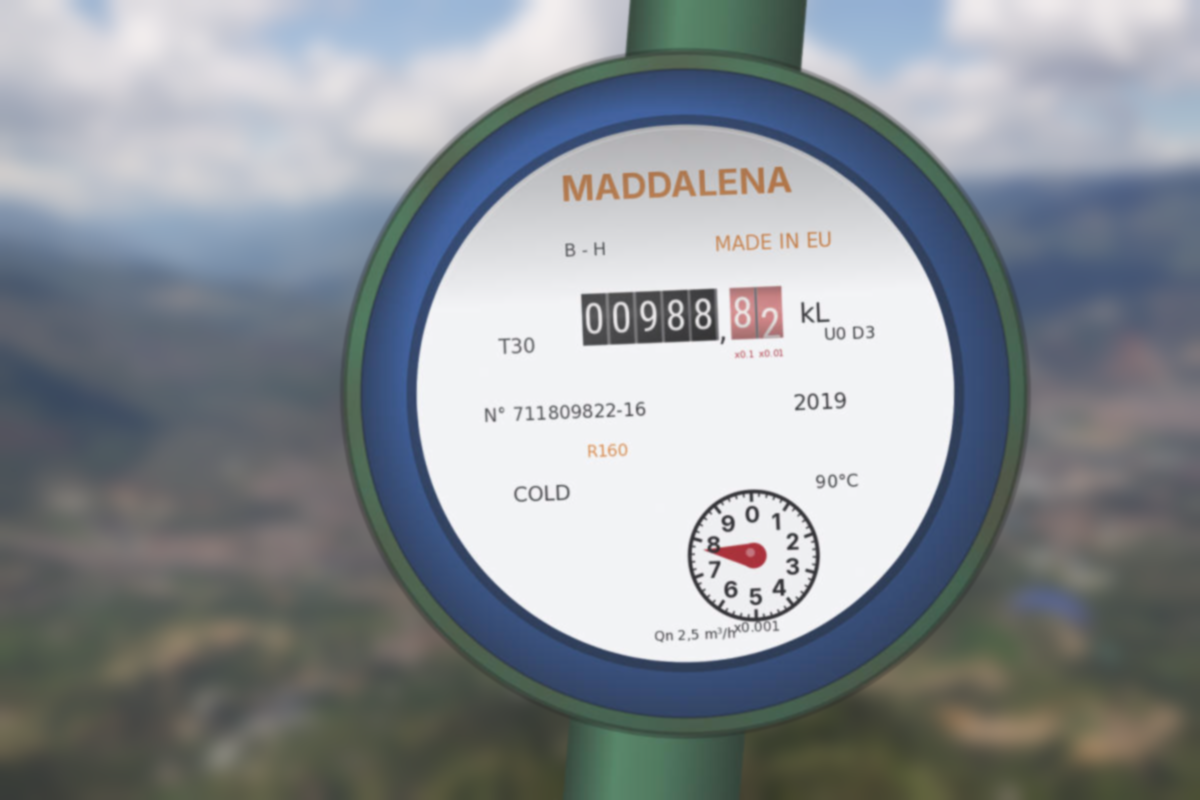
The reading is 988.817 kL
